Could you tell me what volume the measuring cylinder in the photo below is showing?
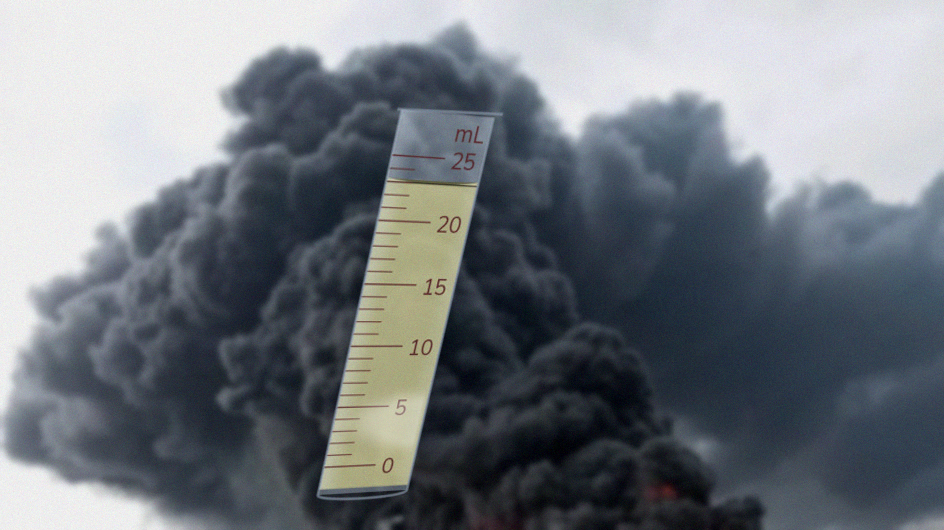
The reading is 23 mL
